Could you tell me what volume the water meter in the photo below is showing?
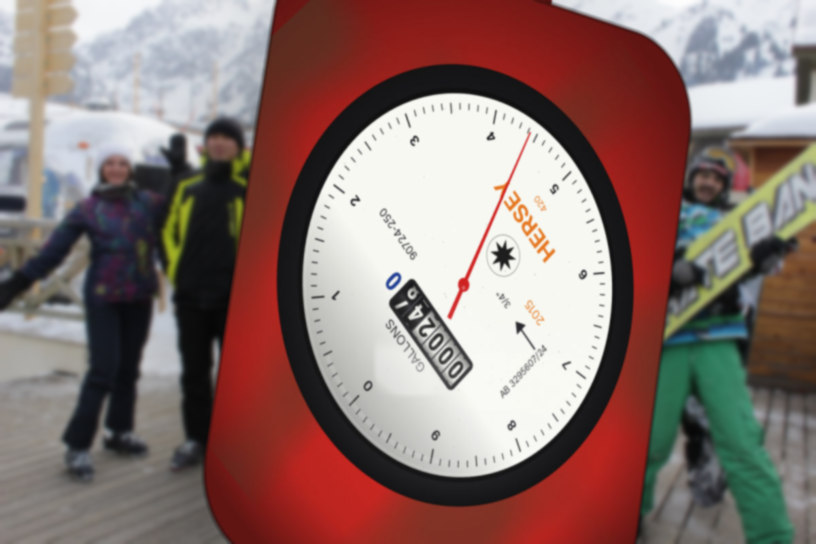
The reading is 2474.4 gal
